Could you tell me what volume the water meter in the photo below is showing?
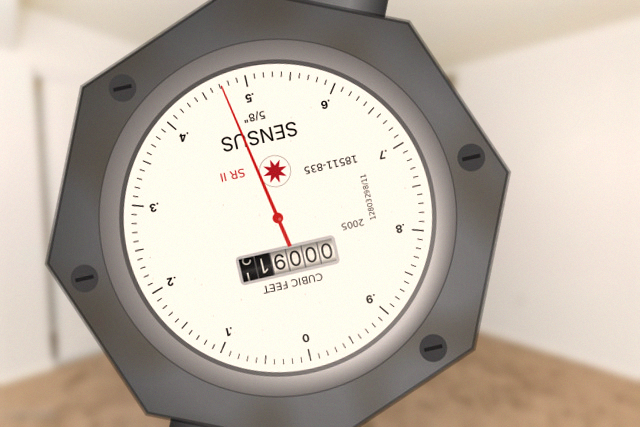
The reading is 911.47 ft³
